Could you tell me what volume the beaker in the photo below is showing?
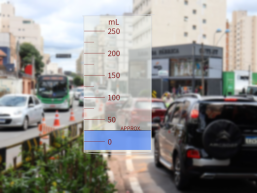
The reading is 25 mL
